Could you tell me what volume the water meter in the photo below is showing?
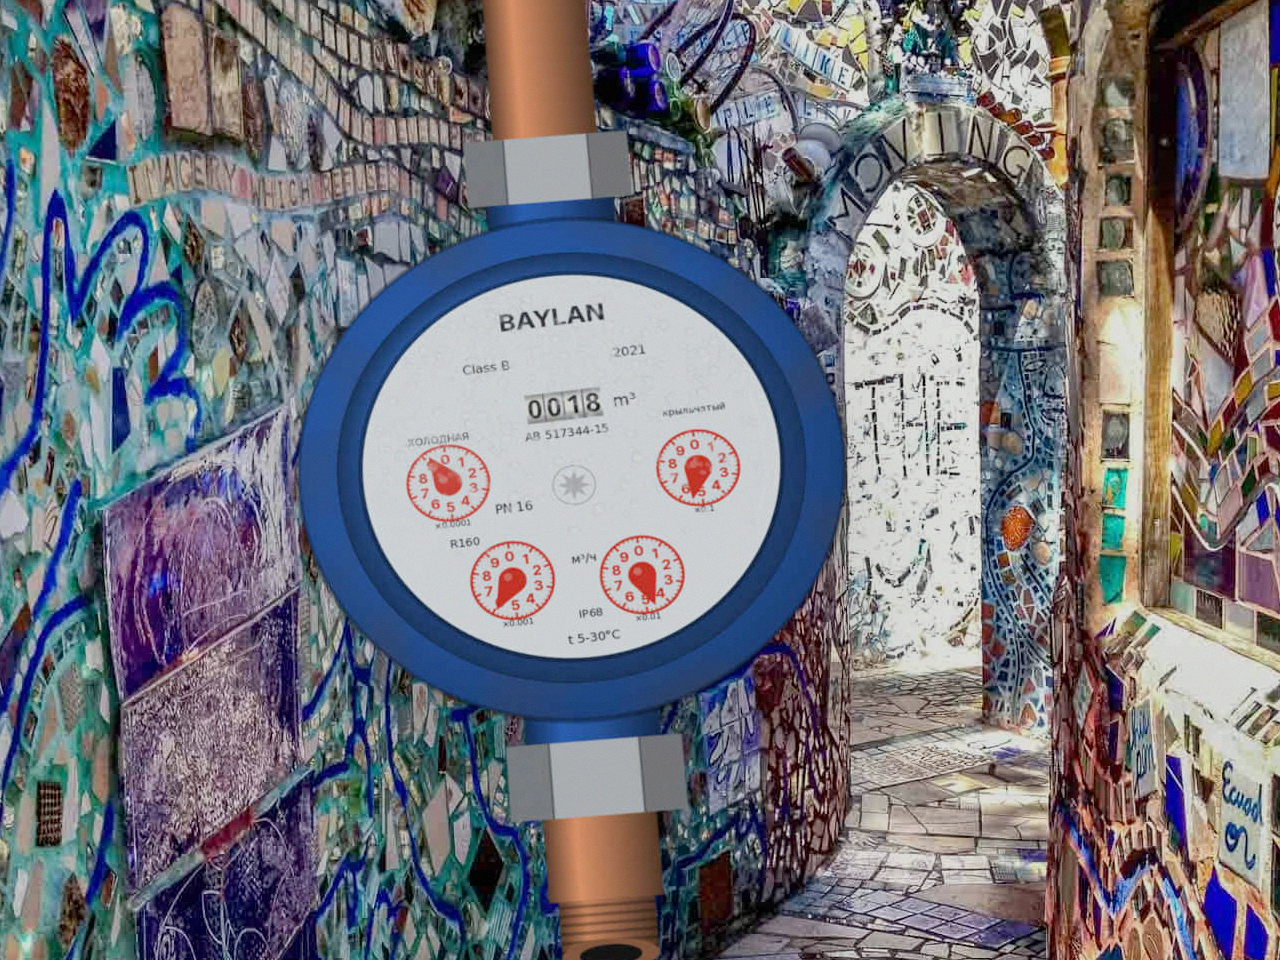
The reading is 18.5459 m³
